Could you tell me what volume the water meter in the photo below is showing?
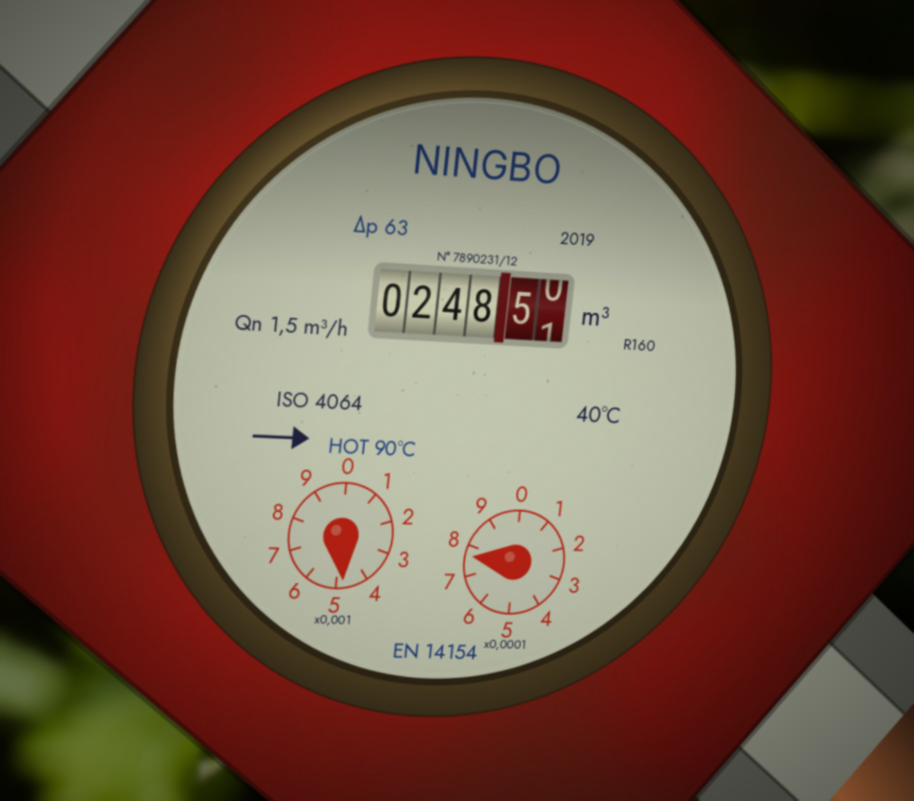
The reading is 248.5047 m³
